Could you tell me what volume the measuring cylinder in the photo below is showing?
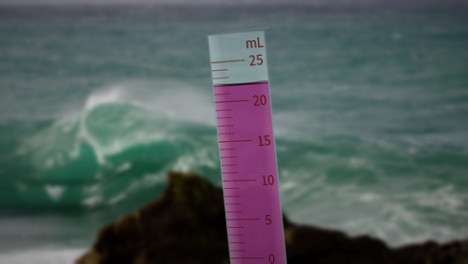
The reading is 22 mL
